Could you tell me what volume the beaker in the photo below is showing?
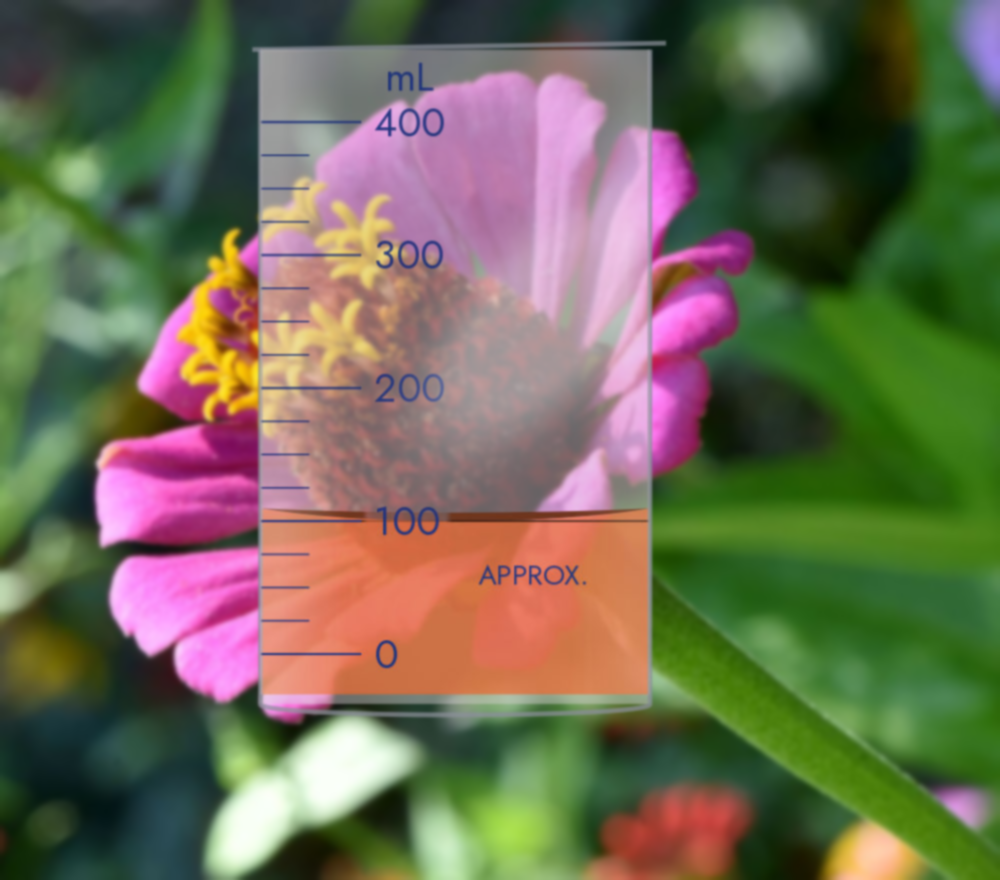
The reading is 100 mL
